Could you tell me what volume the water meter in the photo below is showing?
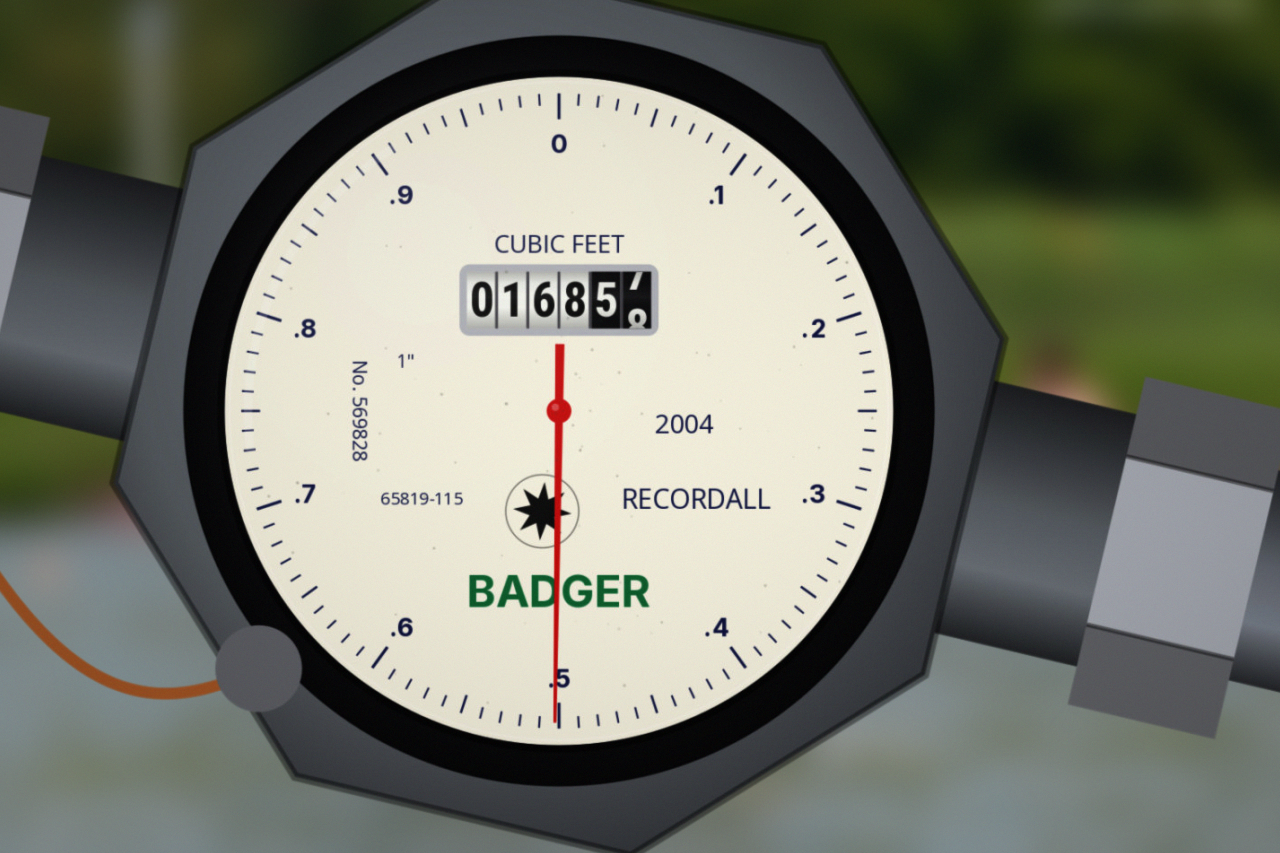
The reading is 16857.50 ft³
